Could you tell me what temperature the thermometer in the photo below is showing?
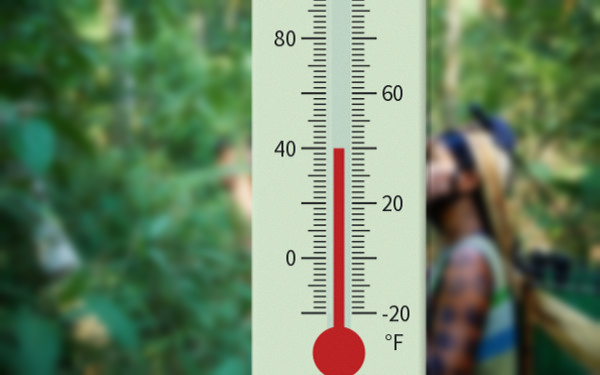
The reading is 40 °F
